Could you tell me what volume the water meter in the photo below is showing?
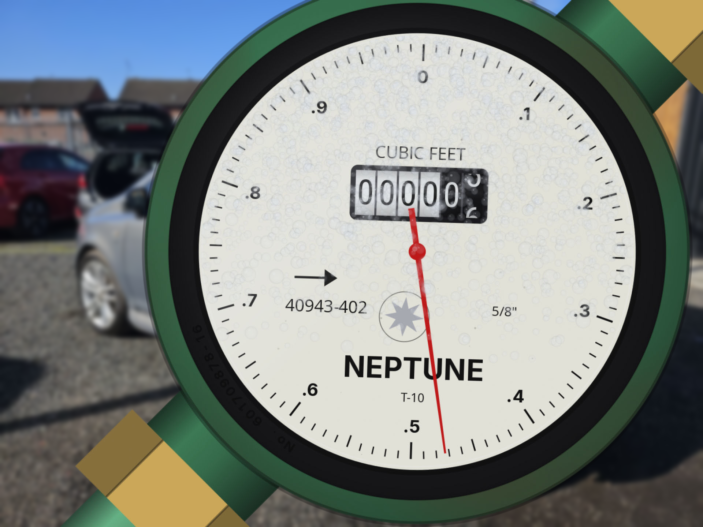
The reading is 5.47 ft³
